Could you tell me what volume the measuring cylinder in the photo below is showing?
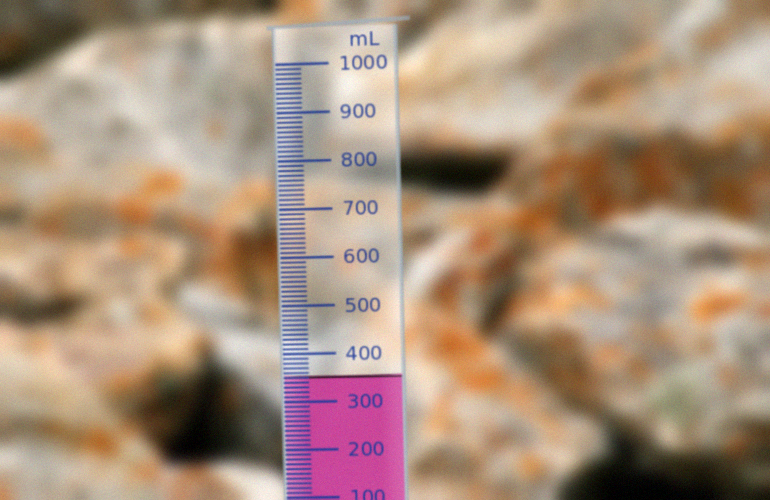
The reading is 350 mL
